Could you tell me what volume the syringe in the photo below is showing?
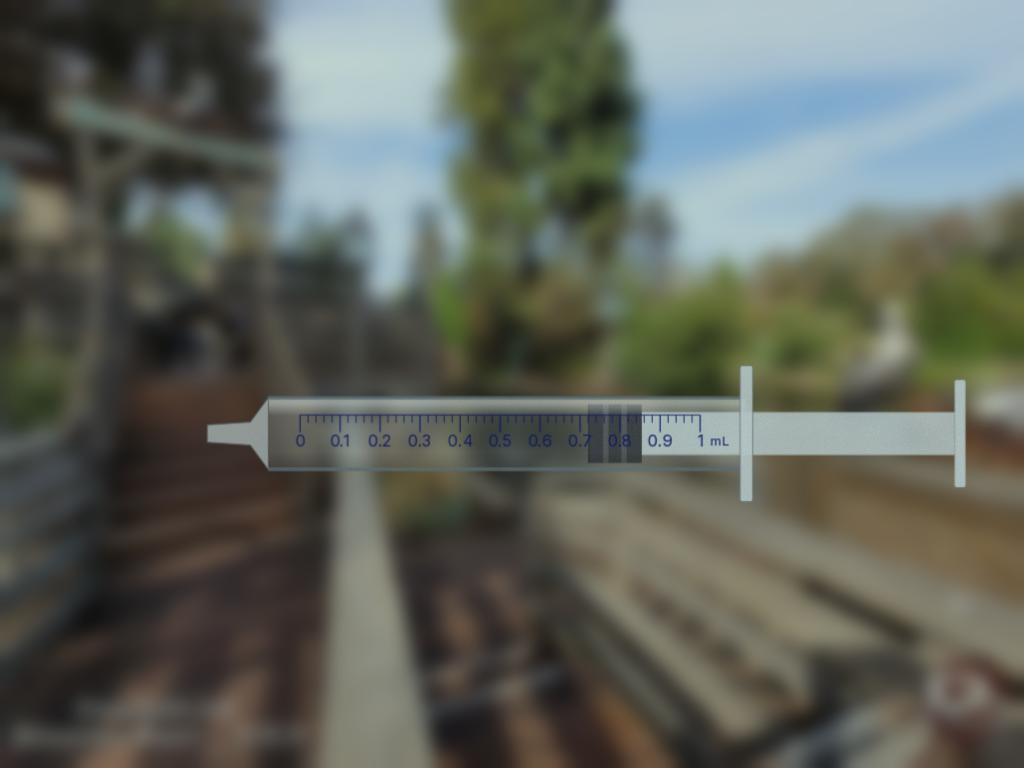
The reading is 0.72 mL
